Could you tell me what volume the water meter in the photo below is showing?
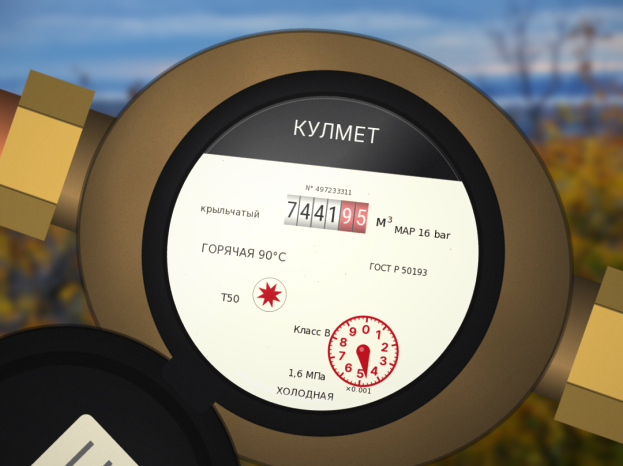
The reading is 7441.954 m³
